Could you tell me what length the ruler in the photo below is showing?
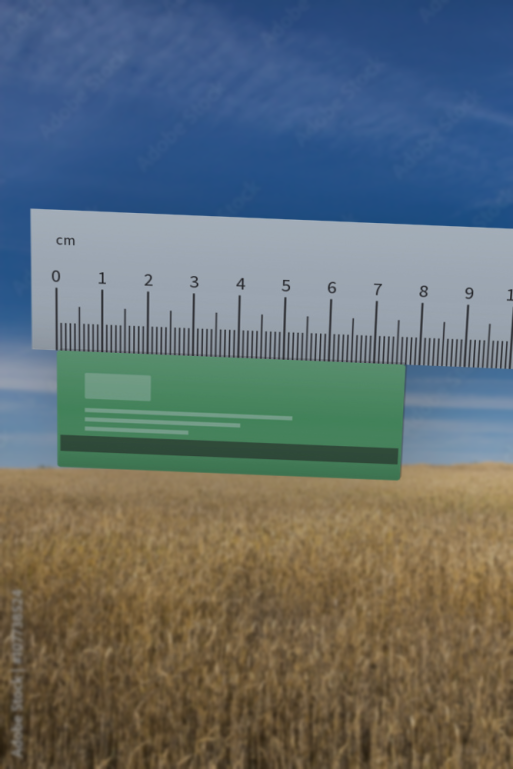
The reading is 7.7 cm
